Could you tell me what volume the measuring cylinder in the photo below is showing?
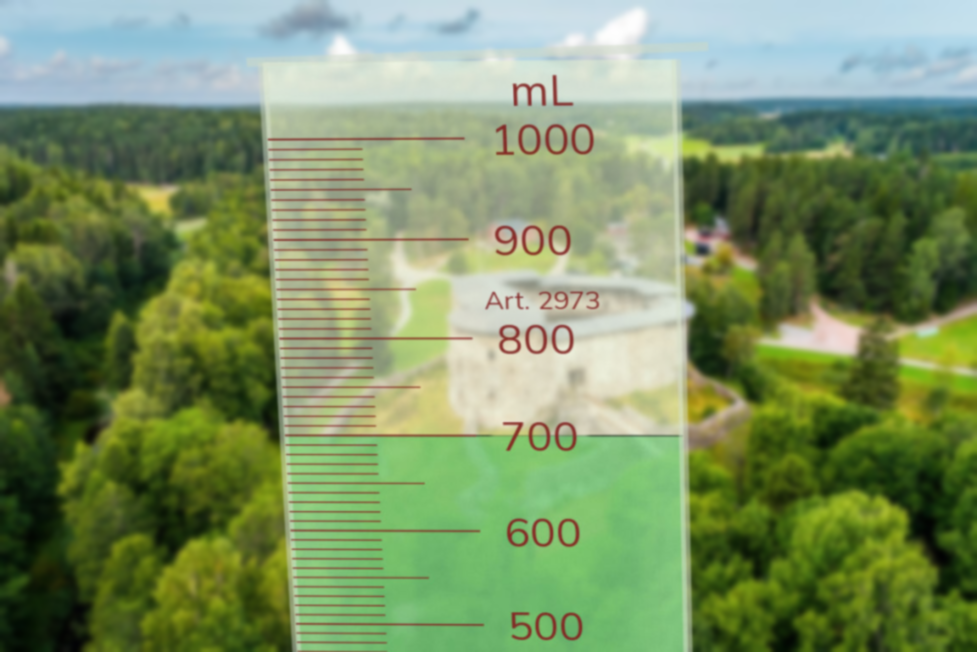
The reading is 700 mL
